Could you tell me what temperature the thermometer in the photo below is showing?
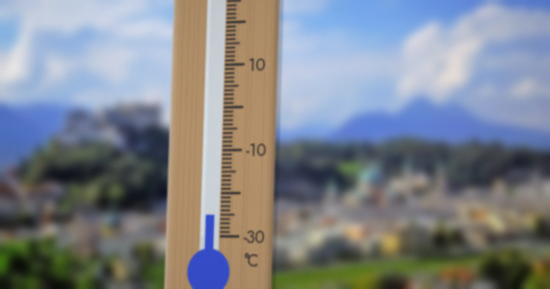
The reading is -25 °C
